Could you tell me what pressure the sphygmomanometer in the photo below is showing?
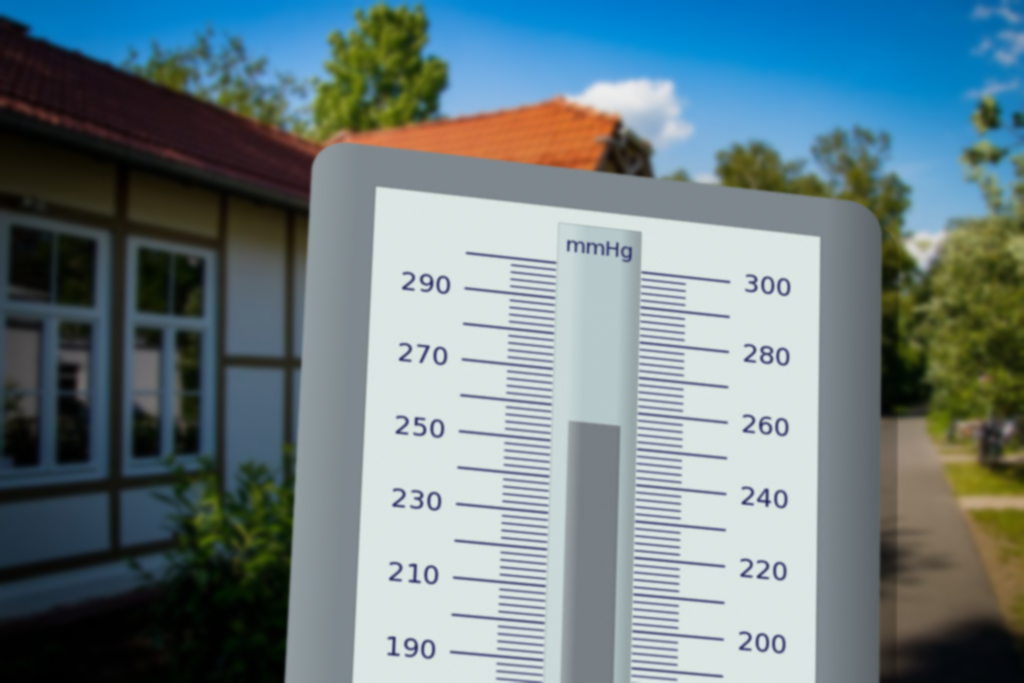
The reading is 256 mmHg
